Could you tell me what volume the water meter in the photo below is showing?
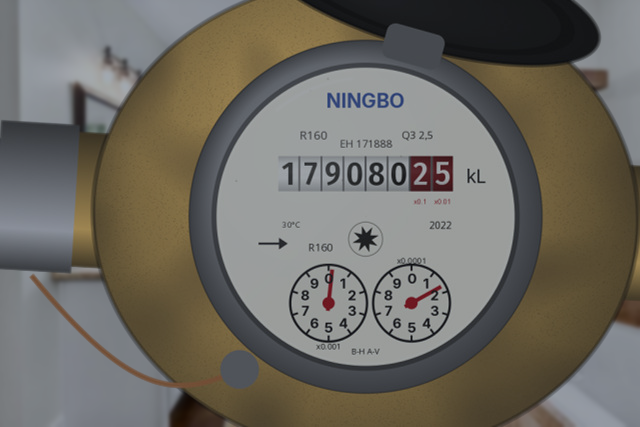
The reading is 179080.2501 kL
